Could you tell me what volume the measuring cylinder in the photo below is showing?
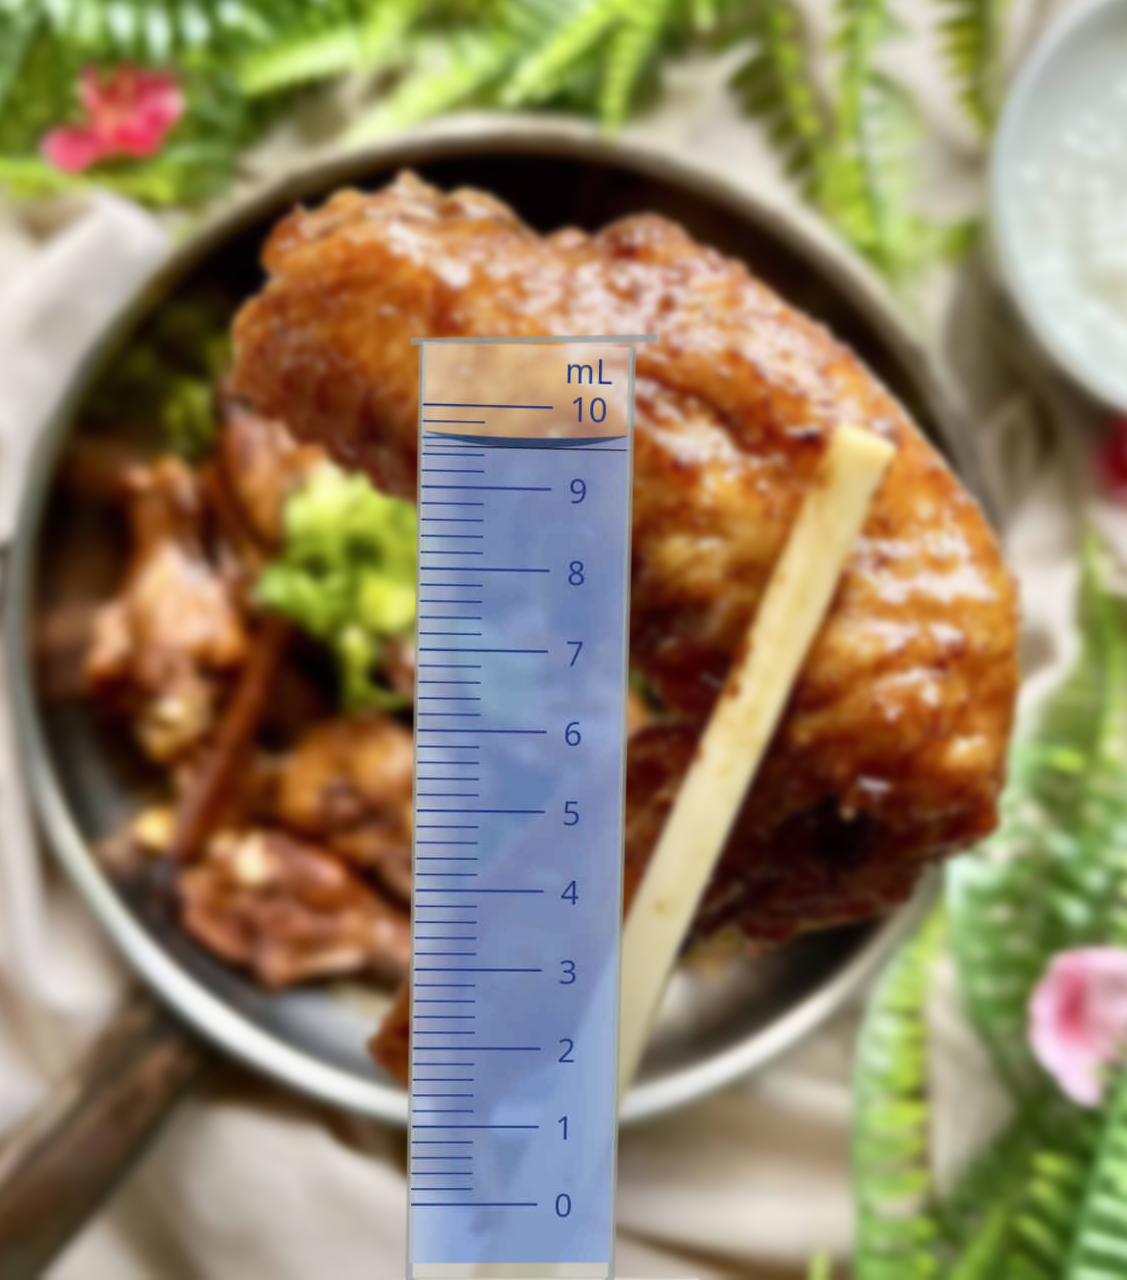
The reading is 9.5 mL
